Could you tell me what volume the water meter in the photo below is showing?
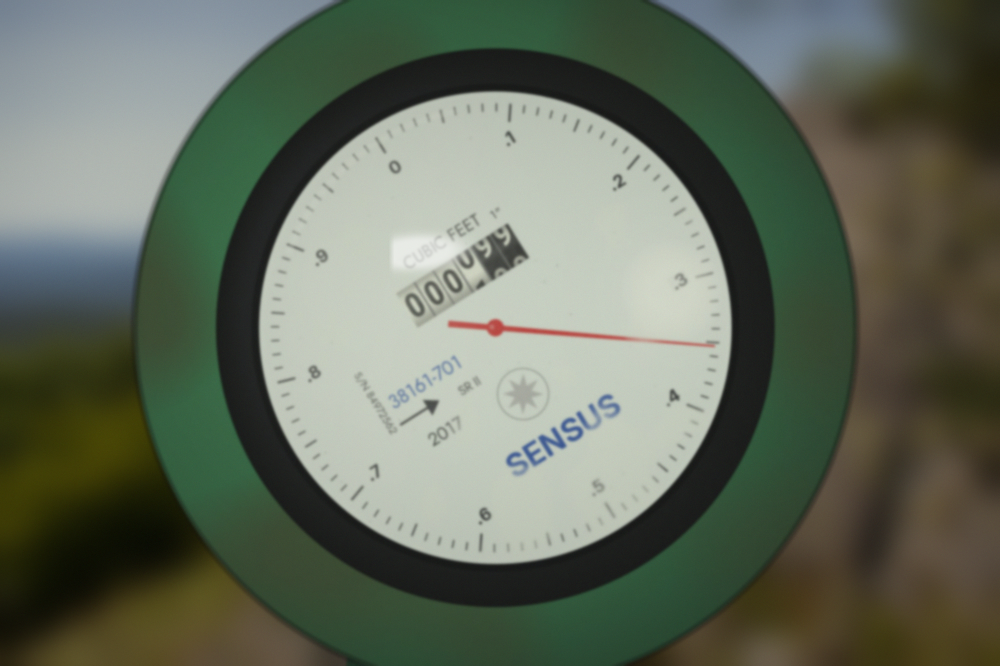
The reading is 99.35 ft³
